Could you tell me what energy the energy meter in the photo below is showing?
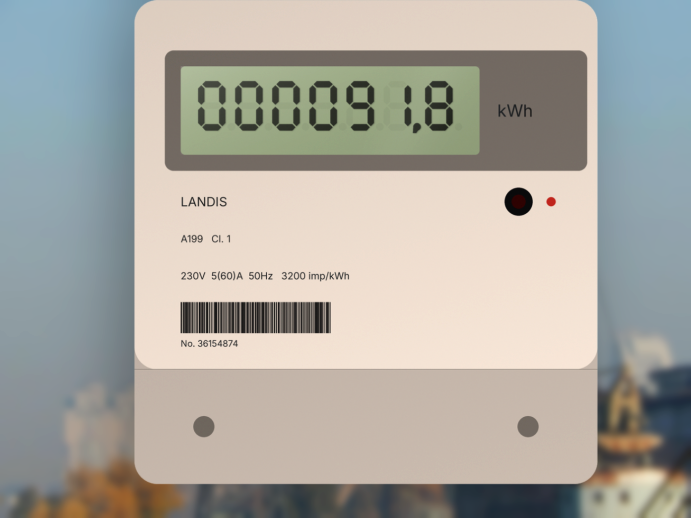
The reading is 91.8 kWh
